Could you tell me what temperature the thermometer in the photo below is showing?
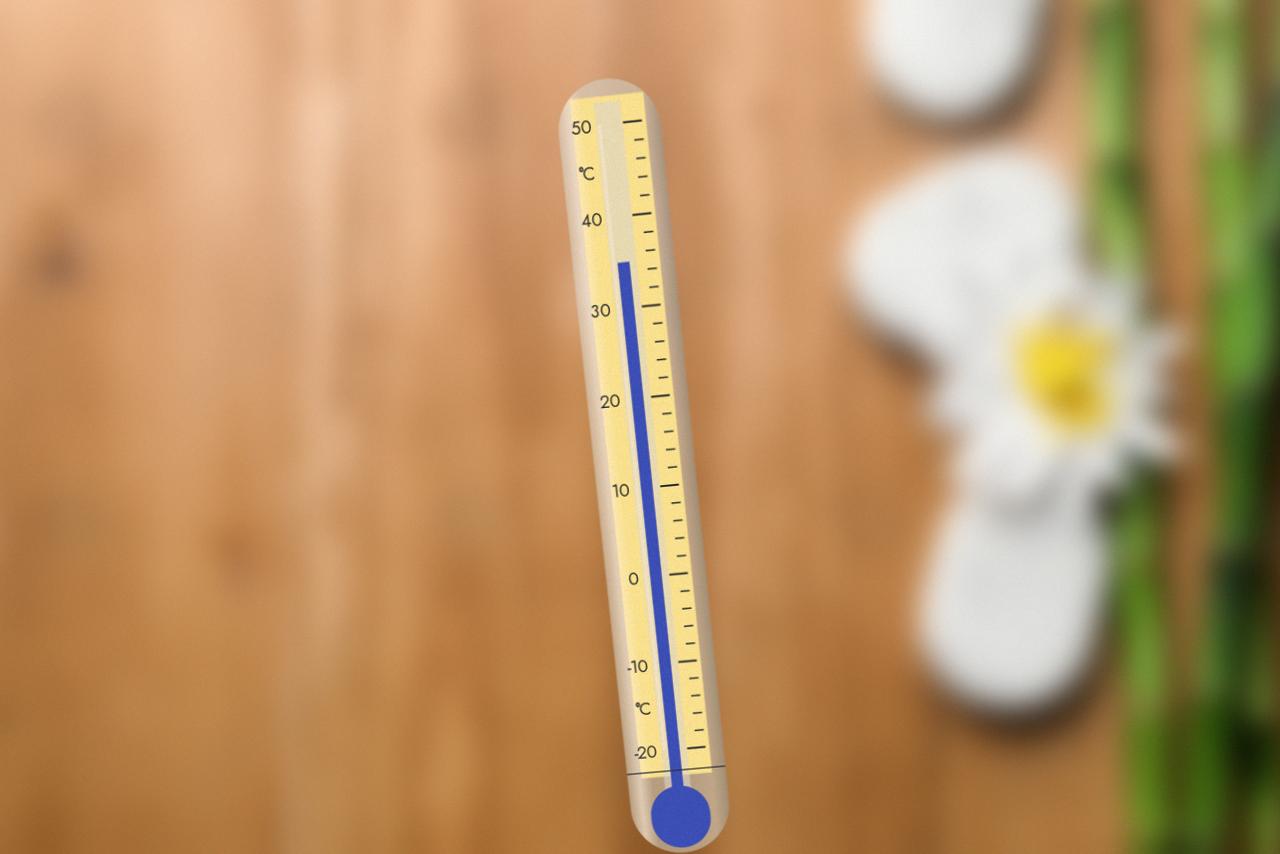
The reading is 35 °C
